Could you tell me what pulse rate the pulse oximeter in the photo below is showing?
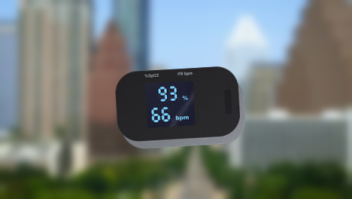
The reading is 66 bpm
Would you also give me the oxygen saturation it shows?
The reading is 93 %
